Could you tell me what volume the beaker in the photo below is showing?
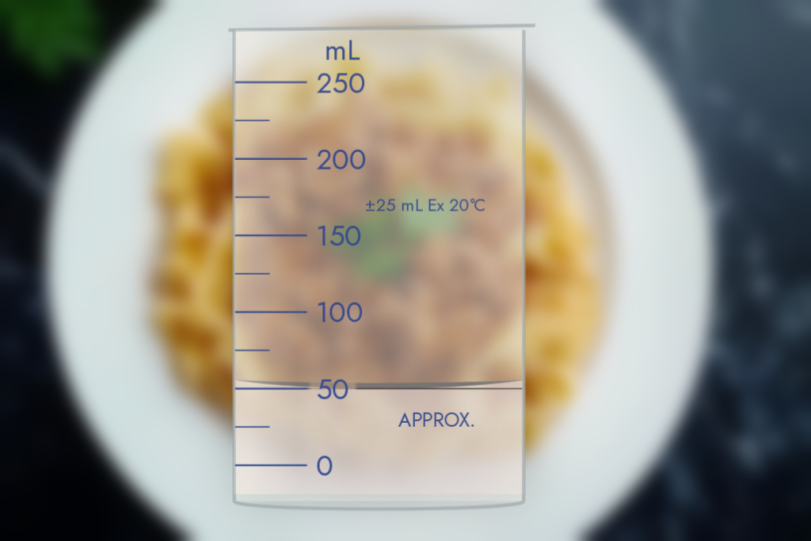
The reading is 50 mL
